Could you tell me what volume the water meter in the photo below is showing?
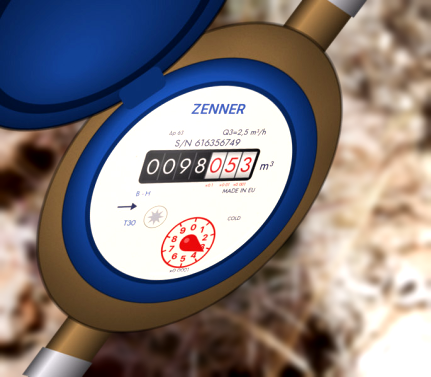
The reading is 98.0533 m³
